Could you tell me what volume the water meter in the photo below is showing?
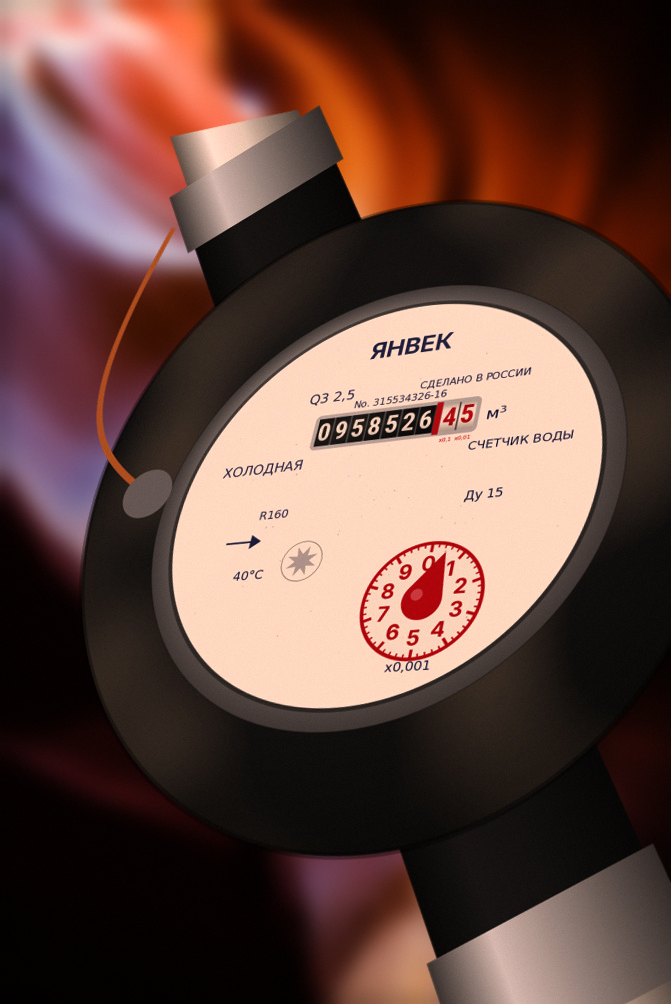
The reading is 958526.450 m³
